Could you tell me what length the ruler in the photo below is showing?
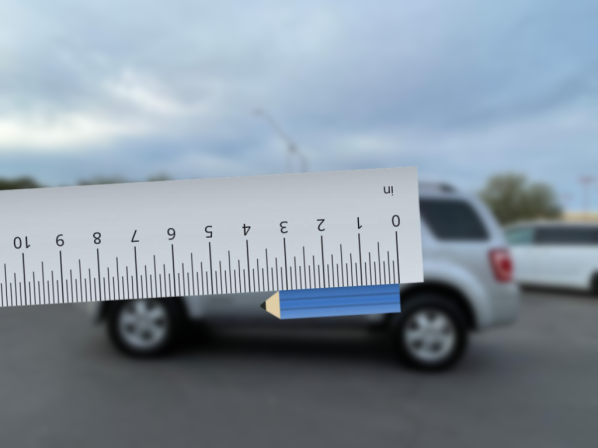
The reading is 3.75 in
